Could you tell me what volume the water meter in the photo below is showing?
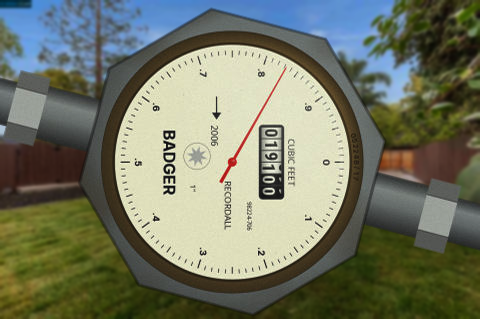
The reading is 19099.83 ft³
